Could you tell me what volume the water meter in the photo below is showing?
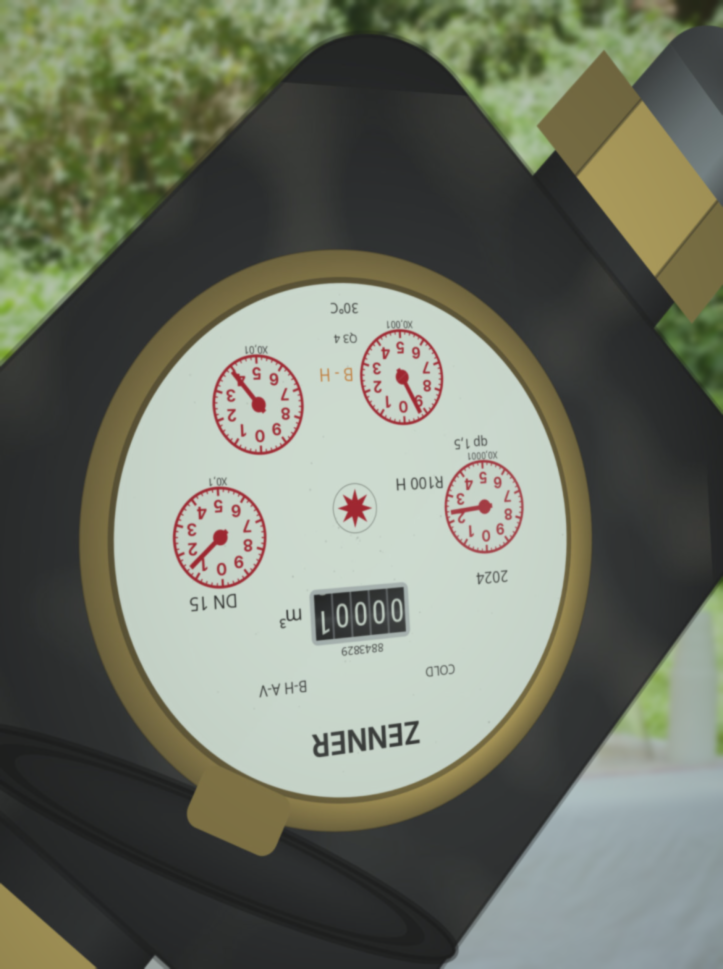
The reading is 1.1392 m³
